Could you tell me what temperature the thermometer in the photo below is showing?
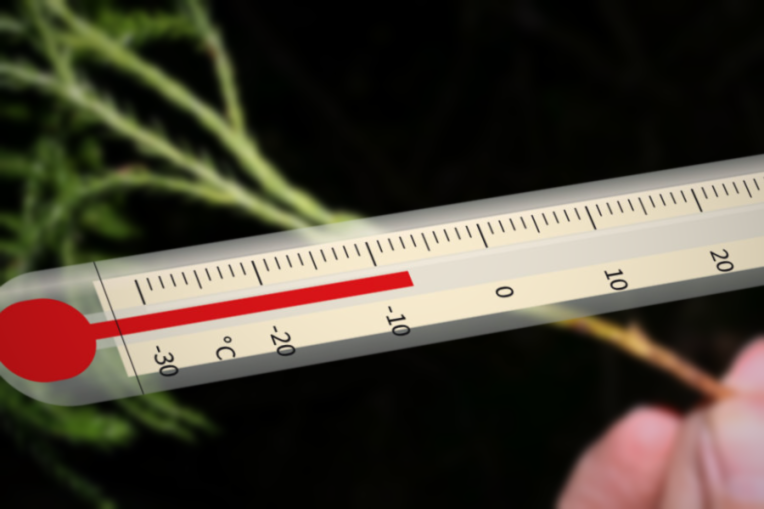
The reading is -7.5 °C
